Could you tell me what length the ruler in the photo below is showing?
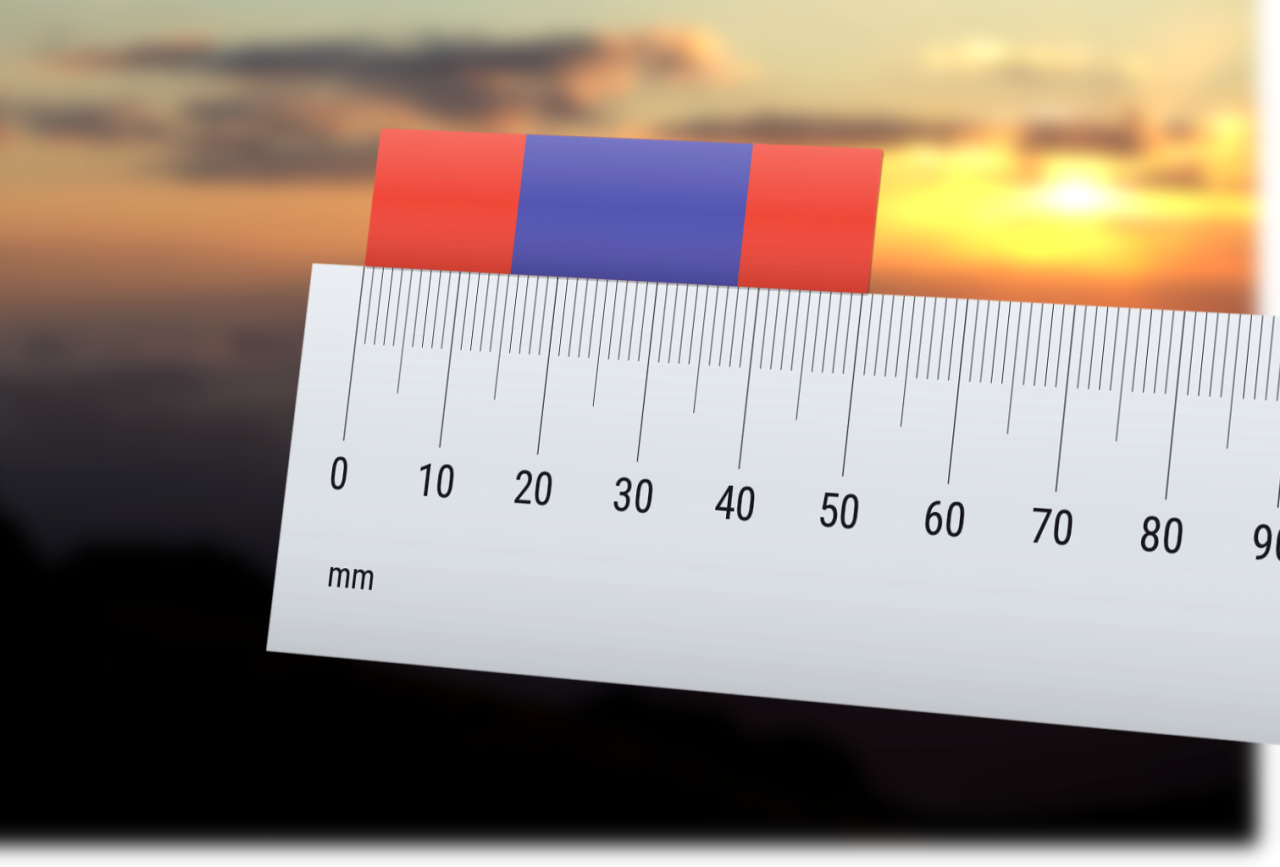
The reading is 50.5 mm
